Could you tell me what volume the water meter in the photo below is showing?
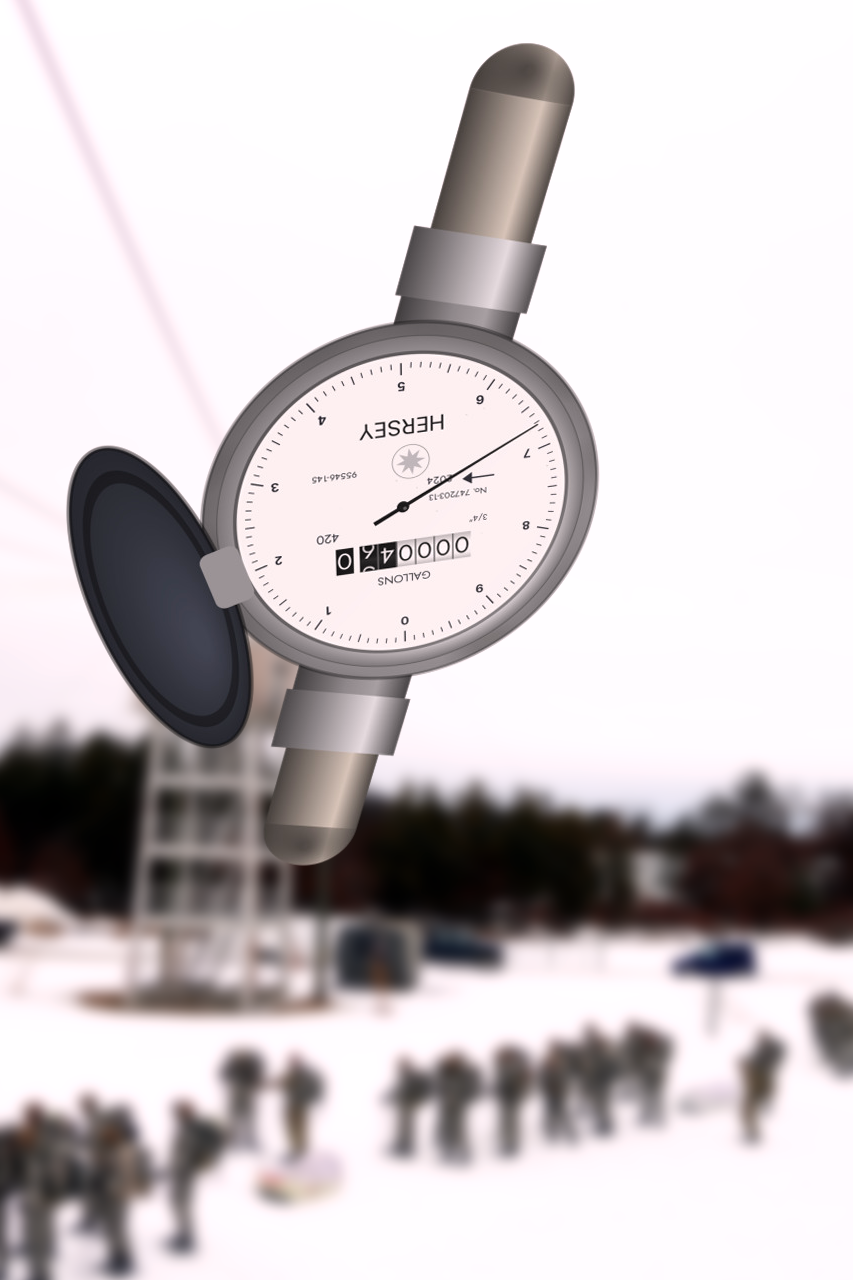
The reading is 456.7 gal
